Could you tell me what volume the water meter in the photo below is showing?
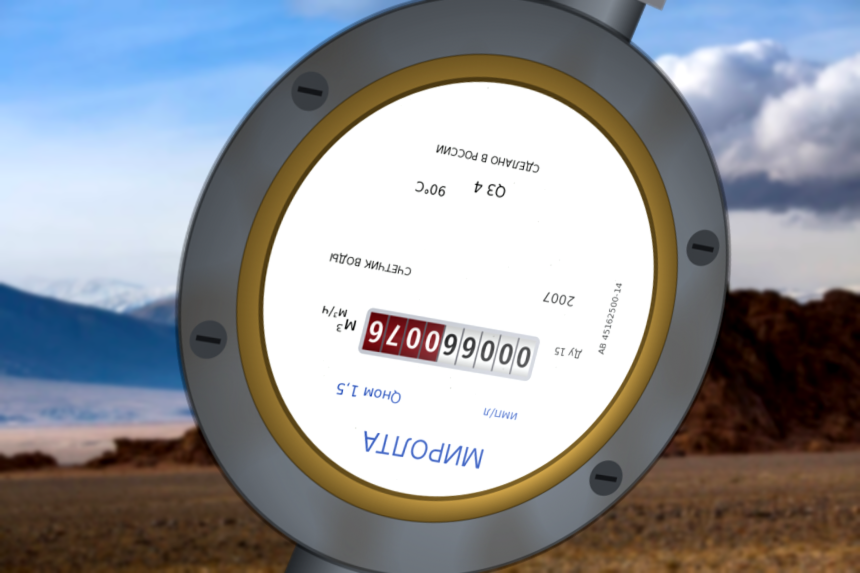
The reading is 66.0076 m³
